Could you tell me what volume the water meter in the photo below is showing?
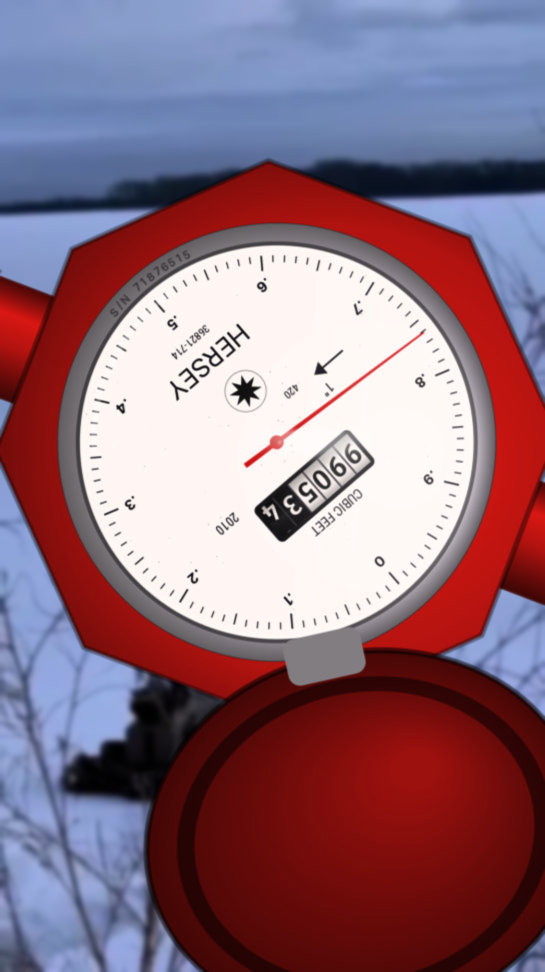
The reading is 990533.76 ft³
